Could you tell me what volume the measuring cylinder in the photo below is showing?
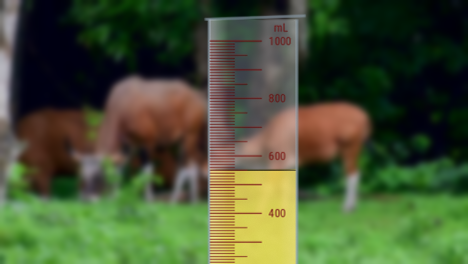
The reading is 550 mL
